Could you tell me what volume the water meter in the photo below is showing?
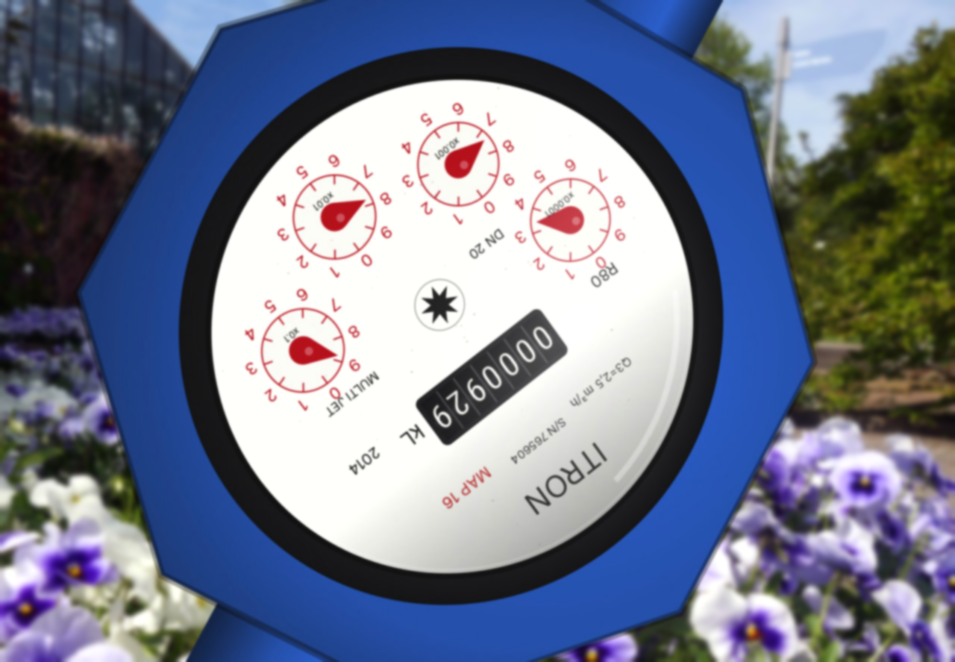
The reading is 929.8773 kL
